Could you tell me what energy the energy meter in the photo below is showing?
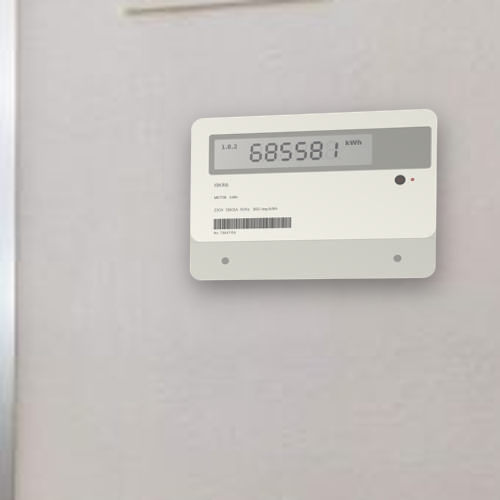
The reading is 685581 kWh
